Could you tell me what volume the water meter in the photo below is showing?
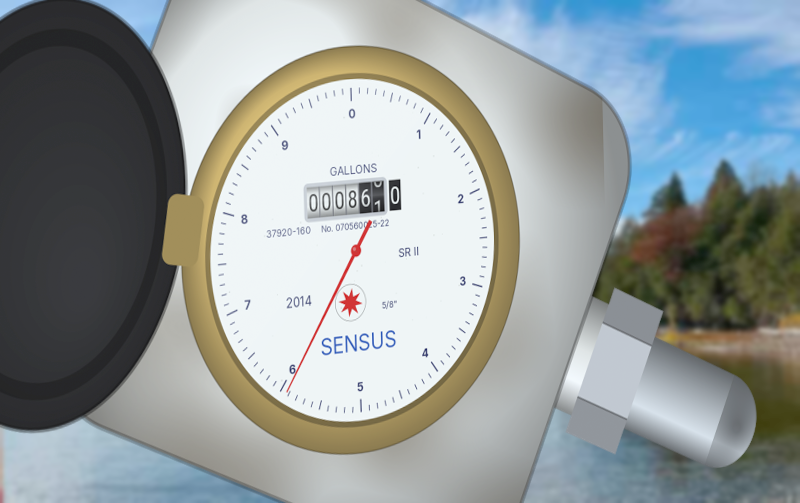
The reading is 8605.9 gal
